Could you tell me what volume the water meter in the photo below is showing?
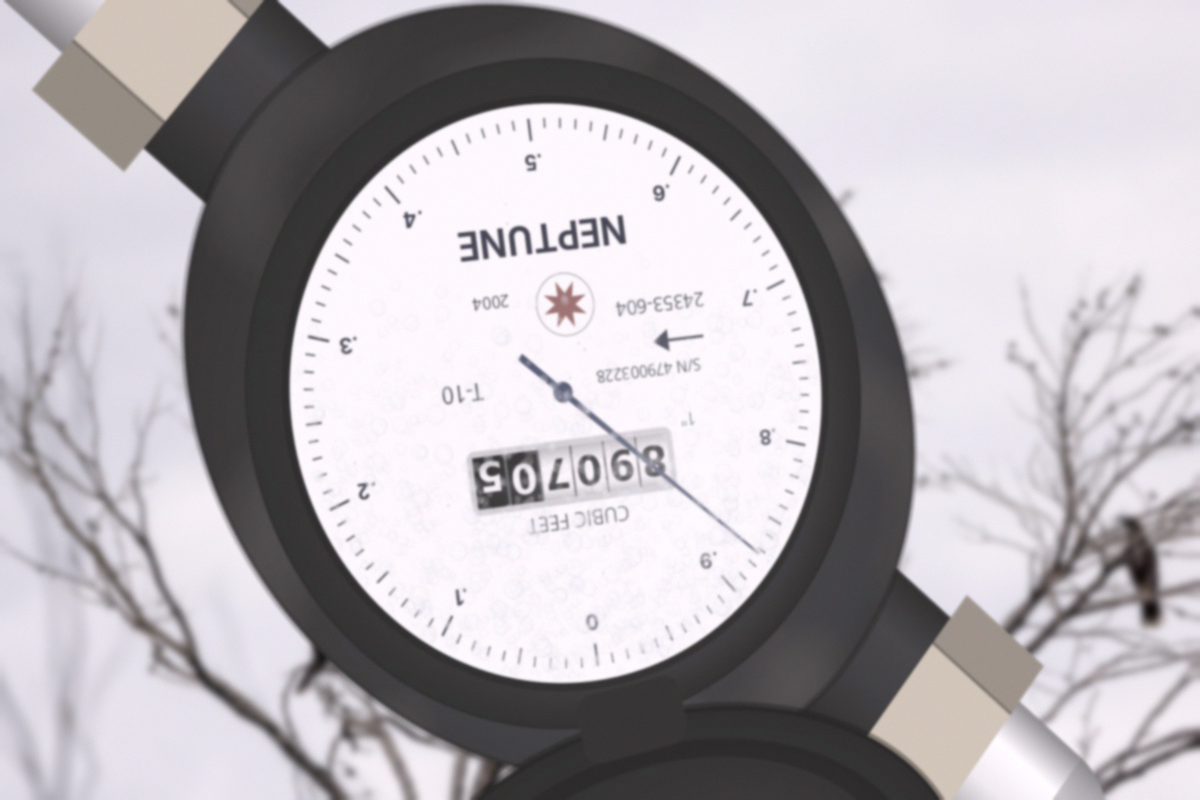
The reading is 890704.87 ft³
